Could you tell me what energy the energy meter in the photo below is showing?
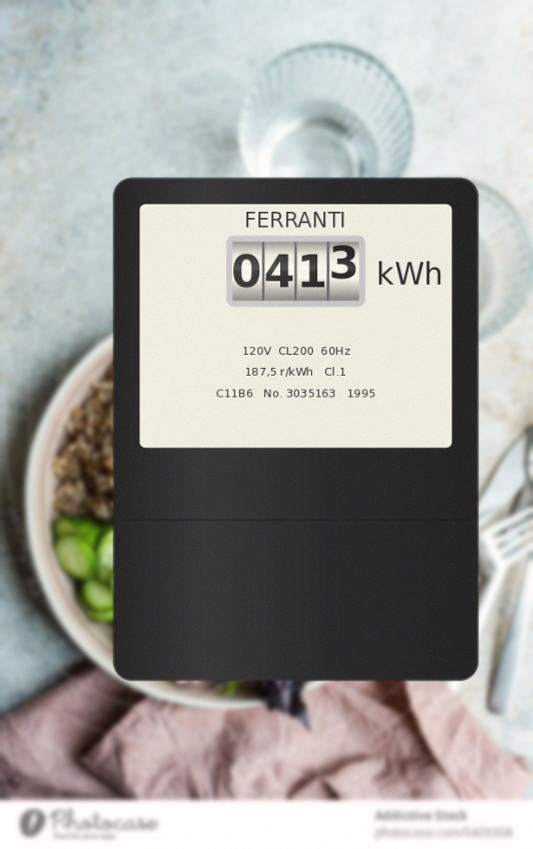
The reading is 413 kWh
